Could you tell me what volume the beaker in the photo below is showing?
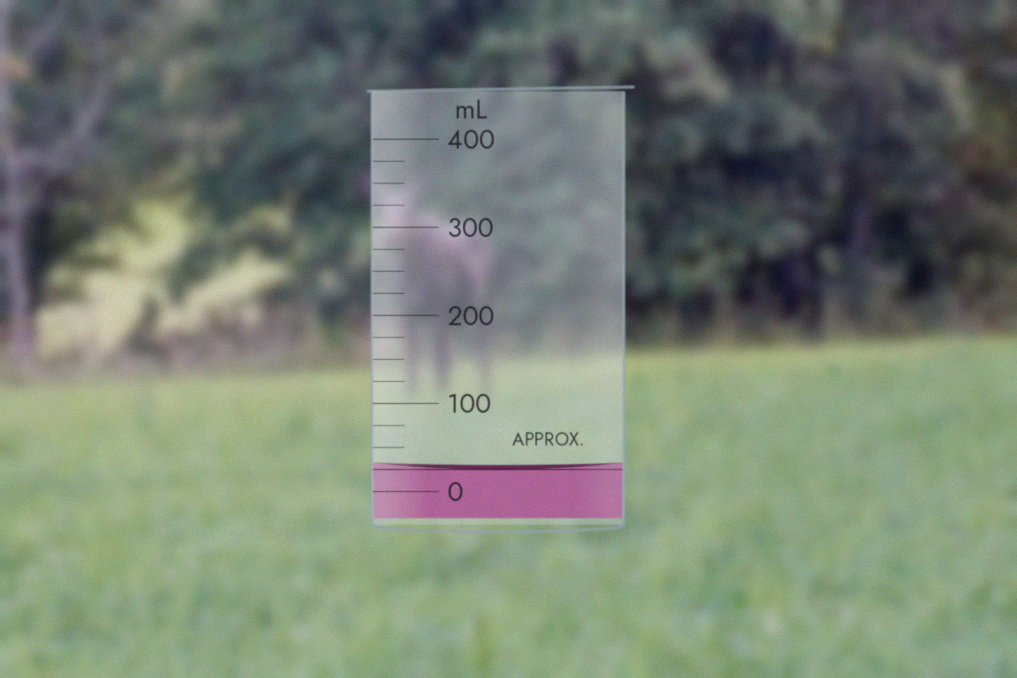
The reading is 25 mL
